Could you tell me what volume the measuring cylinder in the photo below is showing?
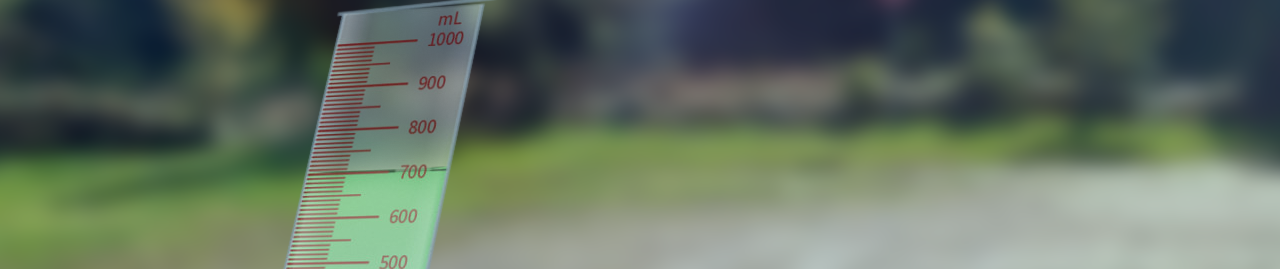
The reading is 700 mL
